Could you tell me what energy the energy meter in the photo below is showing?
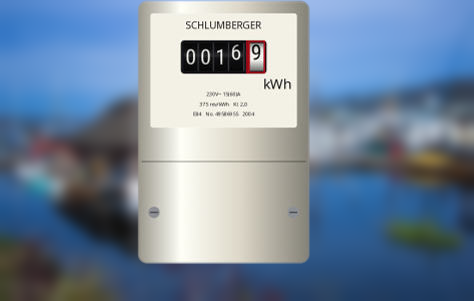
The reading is 16.9 kWh
